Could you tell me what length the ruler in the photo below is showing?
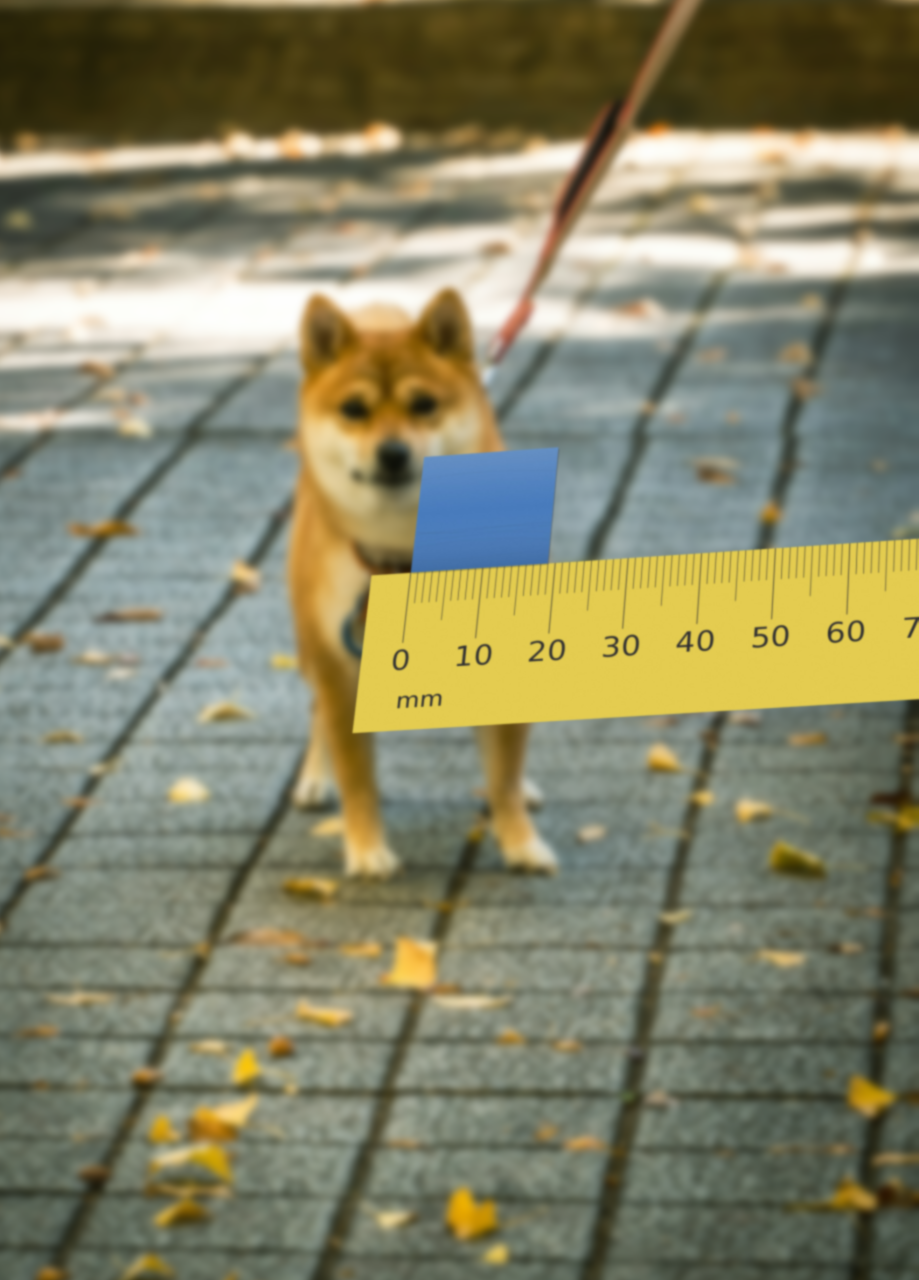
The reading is 19 mm
